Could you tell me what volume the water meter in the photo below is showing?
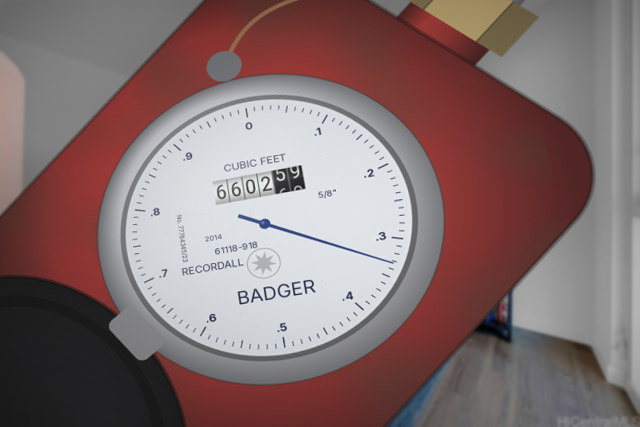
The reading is 660259.33 ft³
